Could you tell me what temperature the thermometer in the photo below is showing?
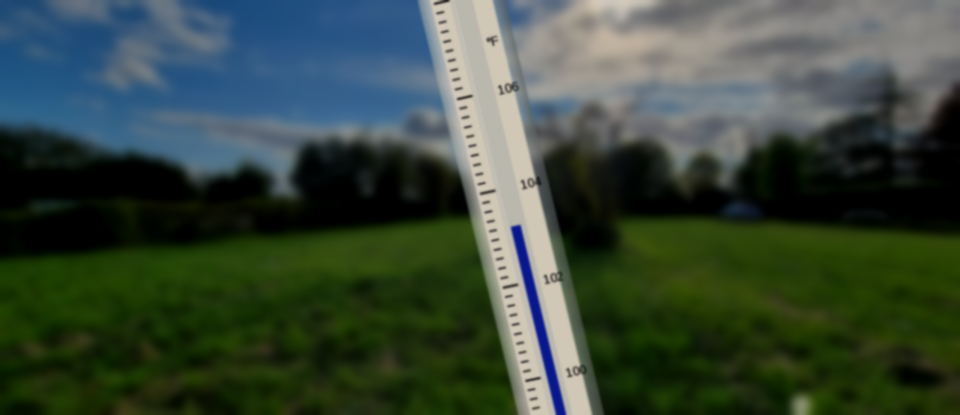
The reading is 103.2 °F
